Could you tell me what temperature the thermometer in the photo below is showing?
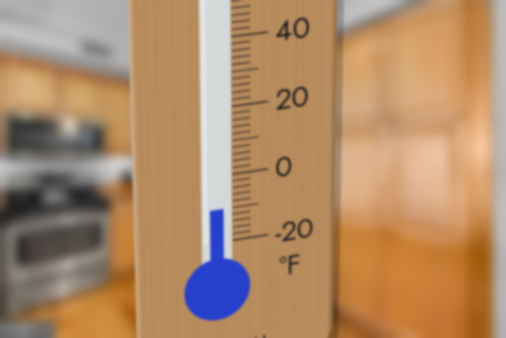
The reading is -10 °F
